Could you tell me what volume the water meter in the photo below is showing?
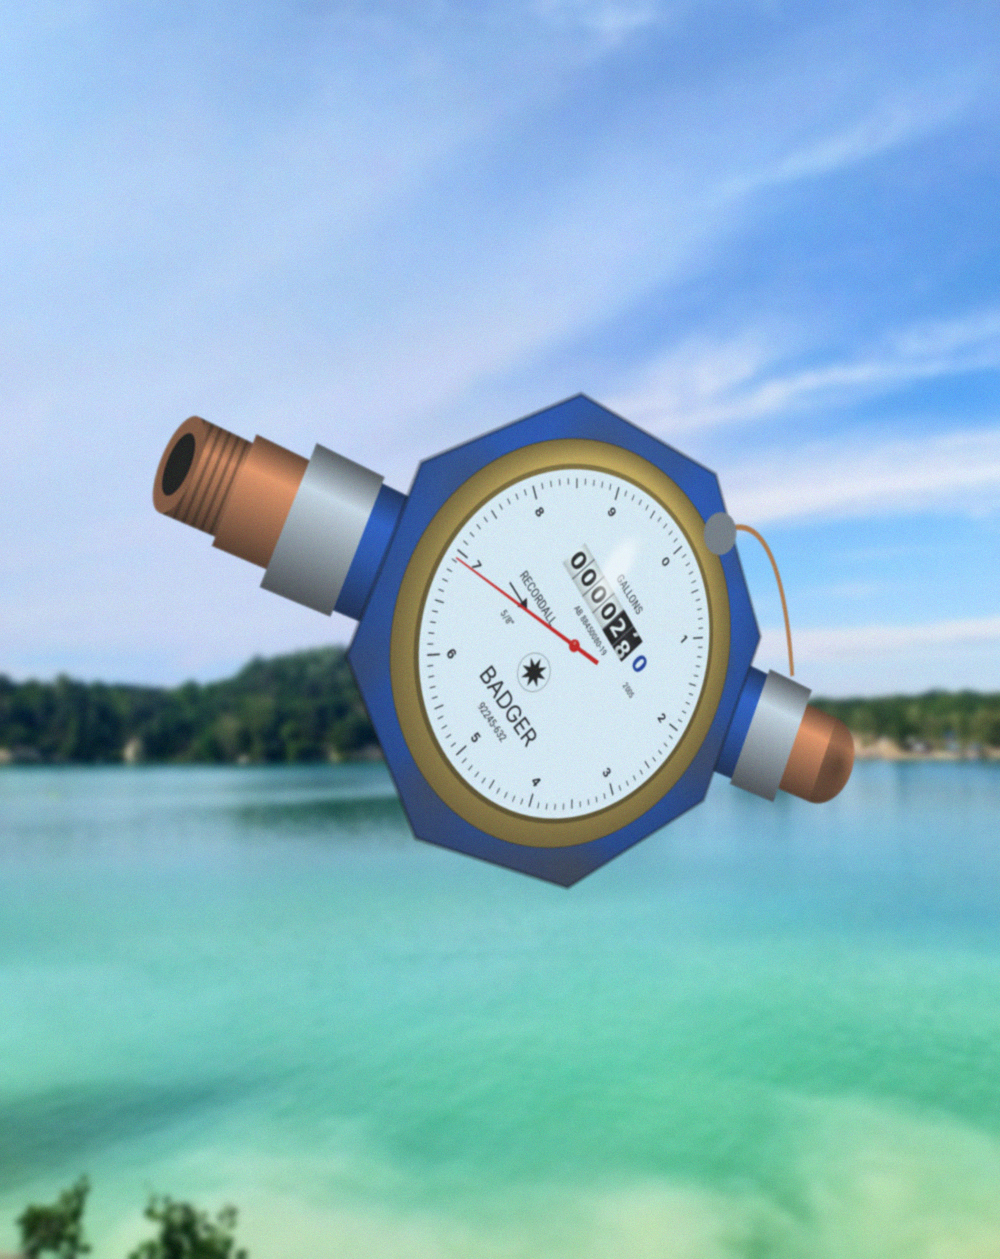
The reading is 276.9 gal
